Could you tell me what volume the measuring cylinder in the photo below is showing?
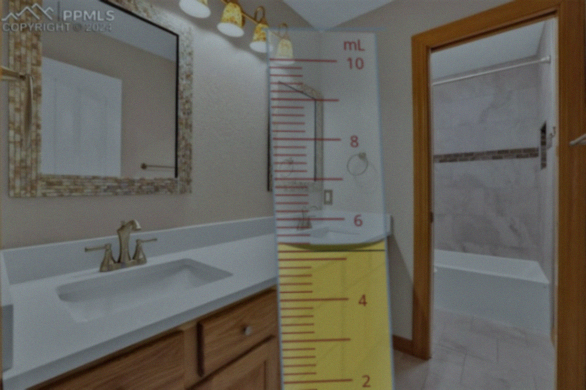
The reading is 5.2 mL
